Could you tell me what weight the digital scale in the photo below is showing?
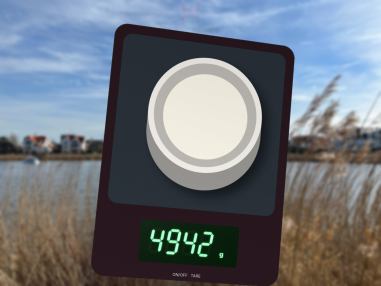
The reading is 4942 g
